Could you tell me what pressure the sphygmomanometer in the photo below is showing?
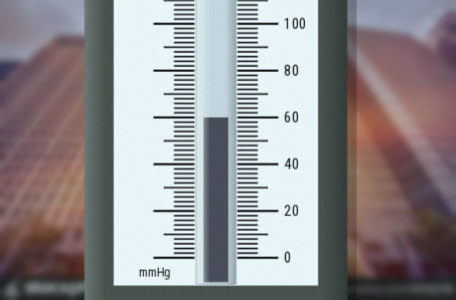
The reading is 60 mmHg
